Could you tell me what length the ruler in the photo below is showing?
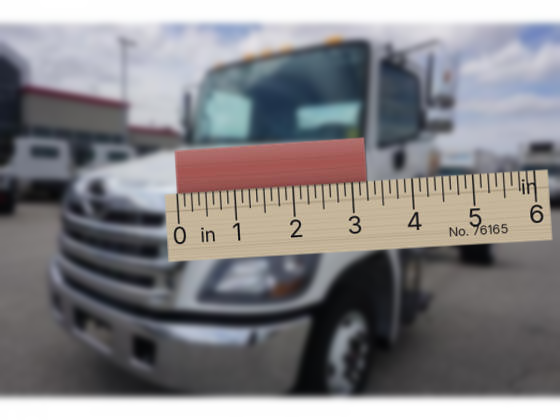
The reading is 3.25 in
